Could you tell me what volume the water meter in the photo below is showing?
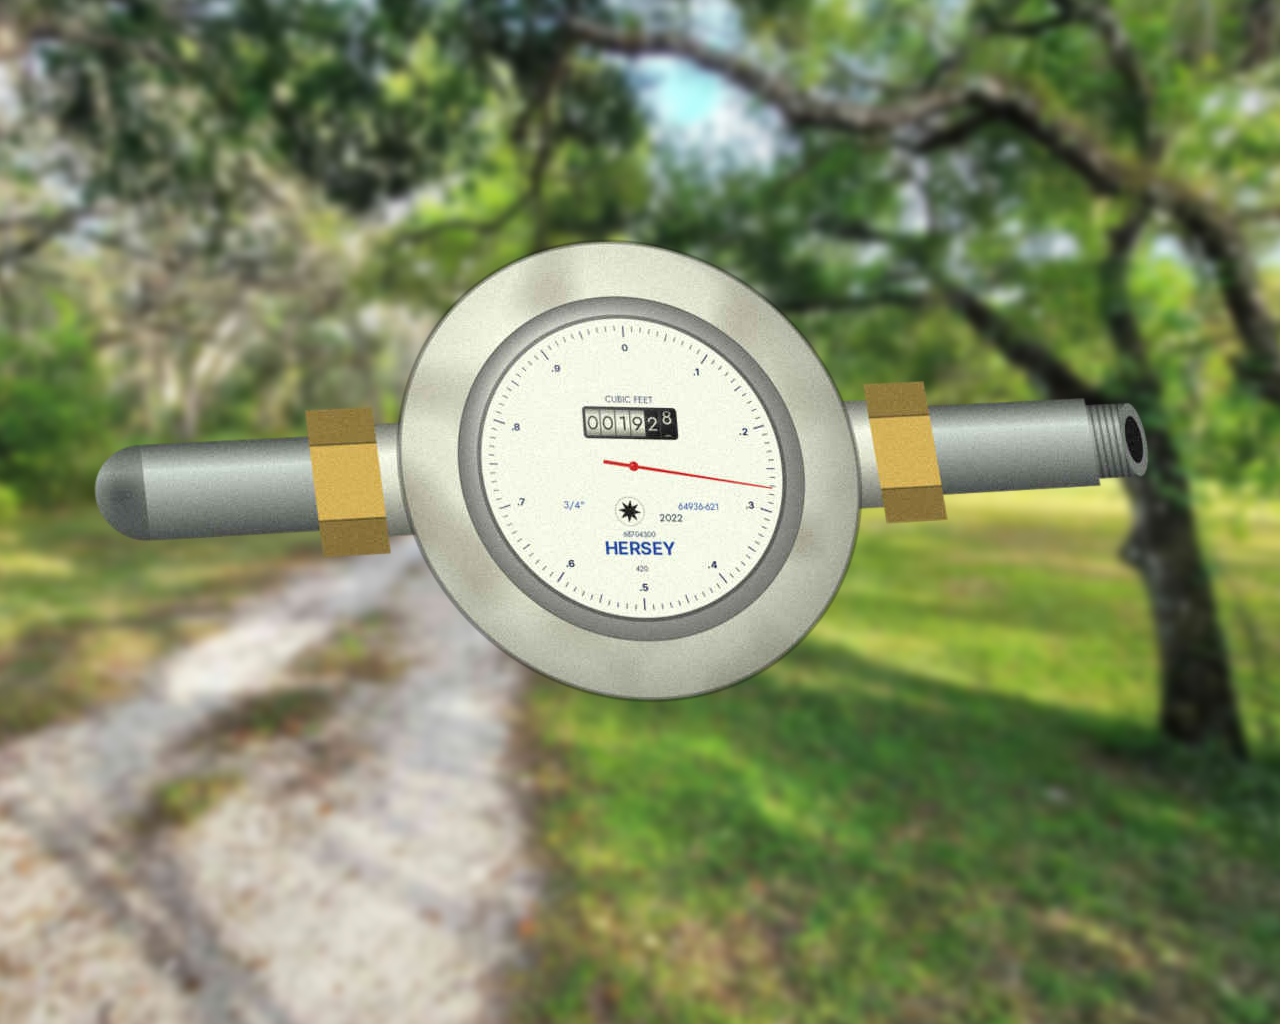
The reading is 1928.27 ft³
